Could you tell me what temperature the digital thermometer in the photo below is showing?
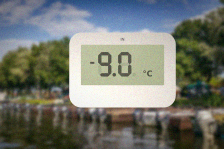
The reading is -9.0 °C
